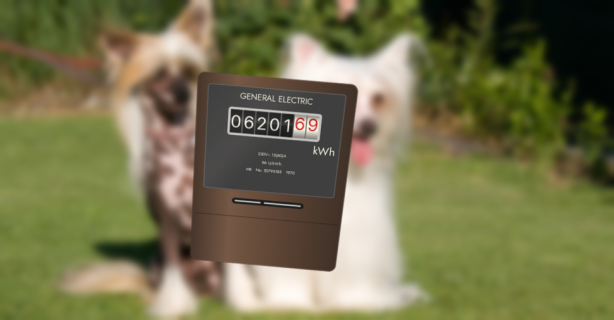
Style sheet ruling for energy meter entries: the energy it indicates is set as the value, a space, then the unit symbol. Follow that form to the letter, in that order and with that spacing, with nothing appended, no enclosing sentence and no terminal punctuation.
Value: 6201.69 kWh
